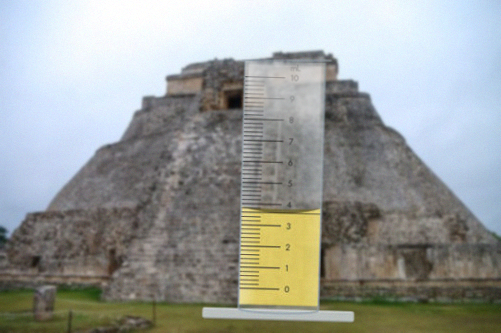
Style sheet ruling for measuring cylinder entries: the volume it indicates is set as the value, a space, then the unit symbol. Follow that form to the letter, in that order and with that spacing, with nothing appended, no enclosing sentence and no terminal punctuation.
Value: 3.6 mL
